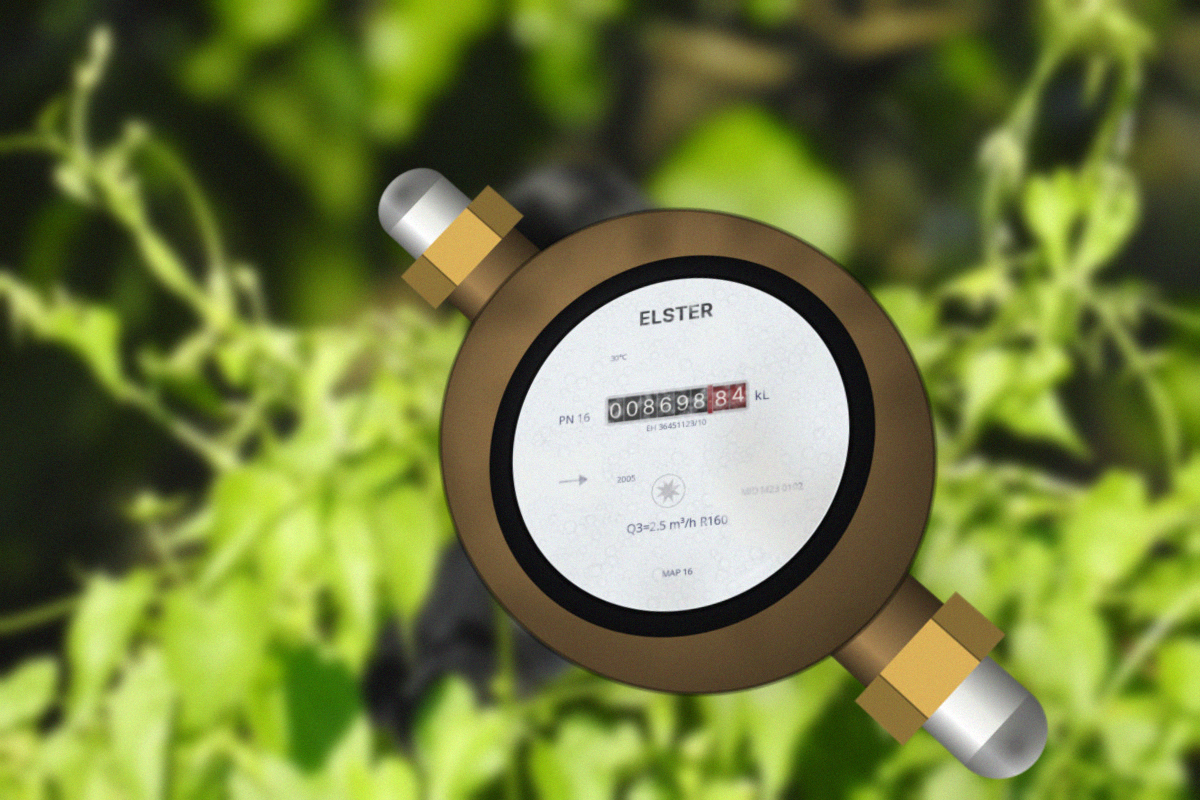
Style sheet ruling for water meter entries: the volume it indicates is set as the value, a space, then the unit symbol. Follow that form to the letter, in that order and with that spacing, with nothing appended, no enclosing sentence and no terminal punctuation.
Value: 8698.84 kL
